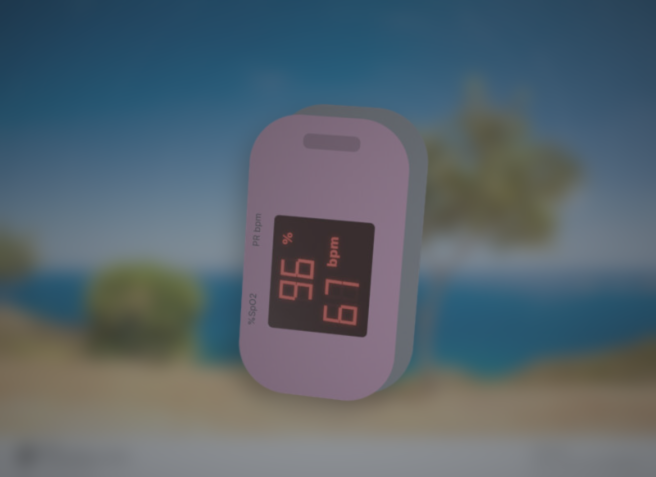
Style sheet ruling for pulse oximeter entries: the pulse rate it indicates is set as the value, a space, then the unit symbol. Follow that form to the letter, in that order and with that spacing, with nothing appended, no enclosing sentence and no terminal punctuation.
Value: 67 bpm
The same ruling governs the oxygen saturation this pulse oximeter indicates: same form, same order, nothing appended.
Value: 96 %
